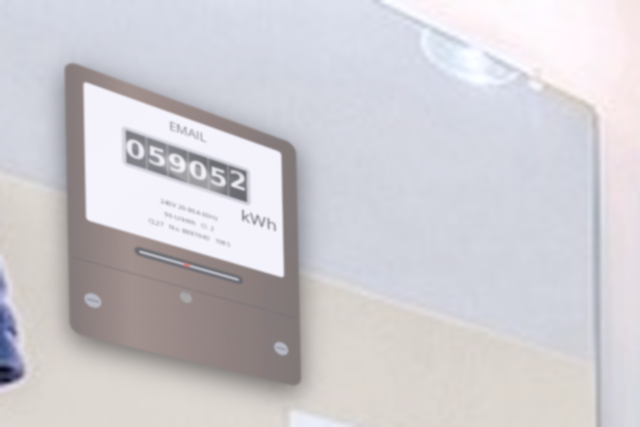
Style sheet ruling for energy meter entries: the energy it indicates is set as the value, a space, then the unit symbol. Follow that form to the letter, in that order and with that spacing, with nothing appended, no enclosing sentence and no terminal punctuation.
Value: 59052 kWh
